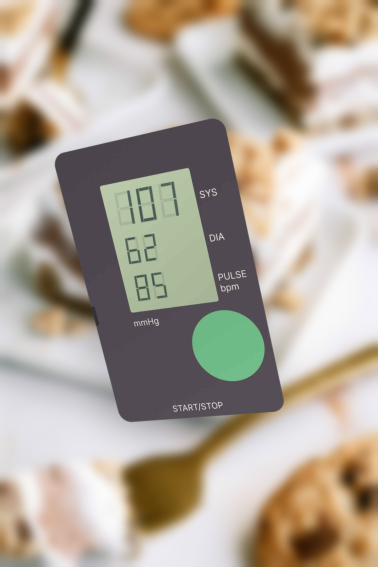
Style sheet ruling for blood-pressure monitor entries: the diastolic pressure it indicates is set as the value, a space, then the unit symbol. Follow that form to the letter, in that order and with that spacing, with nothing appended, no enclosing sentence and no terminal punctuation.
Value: 62 mmHg
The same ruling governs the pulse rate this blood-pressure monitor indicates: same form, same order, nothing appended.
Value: 85 bpm
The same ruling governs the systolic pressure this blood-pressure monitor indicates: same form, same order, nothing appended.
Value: 107 mmHg
